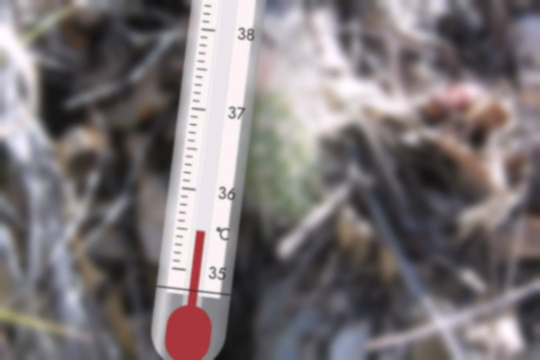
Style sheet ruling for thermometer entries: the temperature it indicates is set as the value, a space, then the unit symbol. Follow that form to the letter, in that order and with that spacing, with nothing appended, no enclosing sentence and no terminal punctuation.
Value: 35.5 °C
